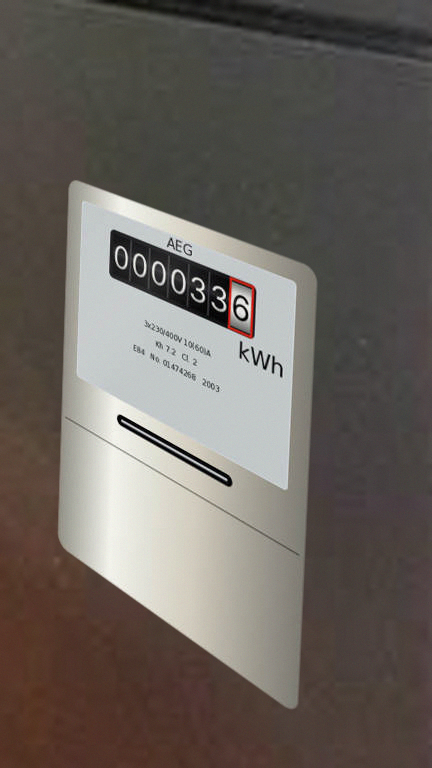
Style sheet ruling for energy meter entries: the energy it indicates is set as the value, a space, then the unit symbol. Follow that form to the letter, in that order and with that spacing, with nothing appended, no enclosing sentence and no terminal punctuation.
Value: 33.6 kWh
